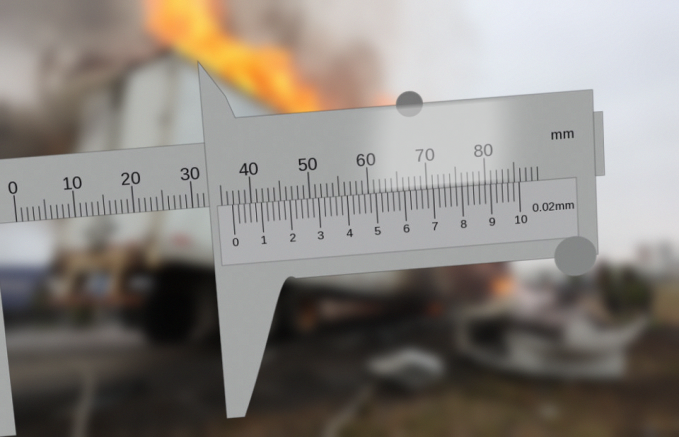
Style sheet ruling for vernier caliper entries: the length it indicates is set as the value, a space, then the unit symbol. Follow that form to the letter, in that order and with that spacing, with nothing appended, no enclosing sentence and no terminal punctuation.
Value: 36.8 mm
